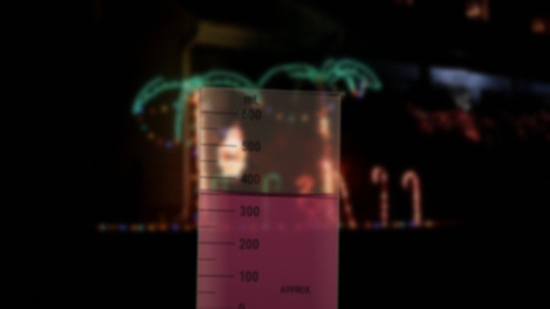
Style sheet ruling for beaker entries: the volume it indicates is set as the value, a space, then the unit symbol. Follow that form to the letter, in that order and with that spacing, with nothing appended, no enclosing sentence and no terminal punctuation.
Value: 350 mL
